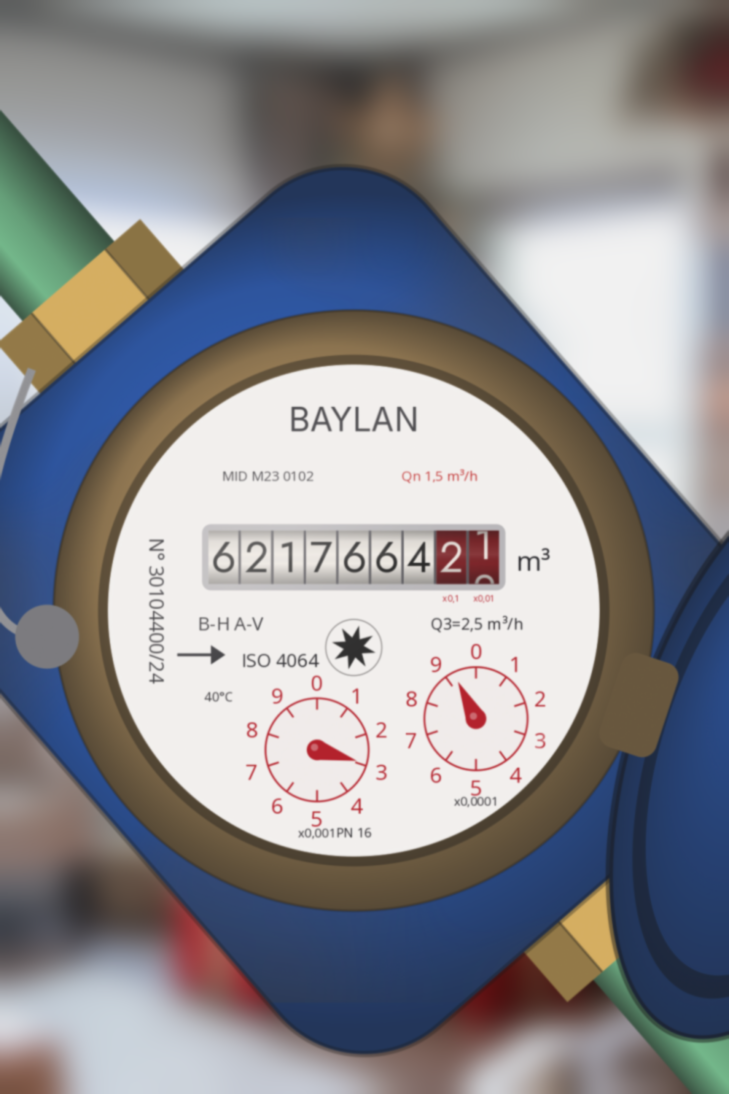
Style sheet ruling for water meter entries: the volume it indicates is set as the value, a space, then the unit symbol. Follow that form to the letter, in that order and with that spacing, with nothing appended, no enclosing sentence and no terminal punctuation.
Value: 6217664.2129 m³
